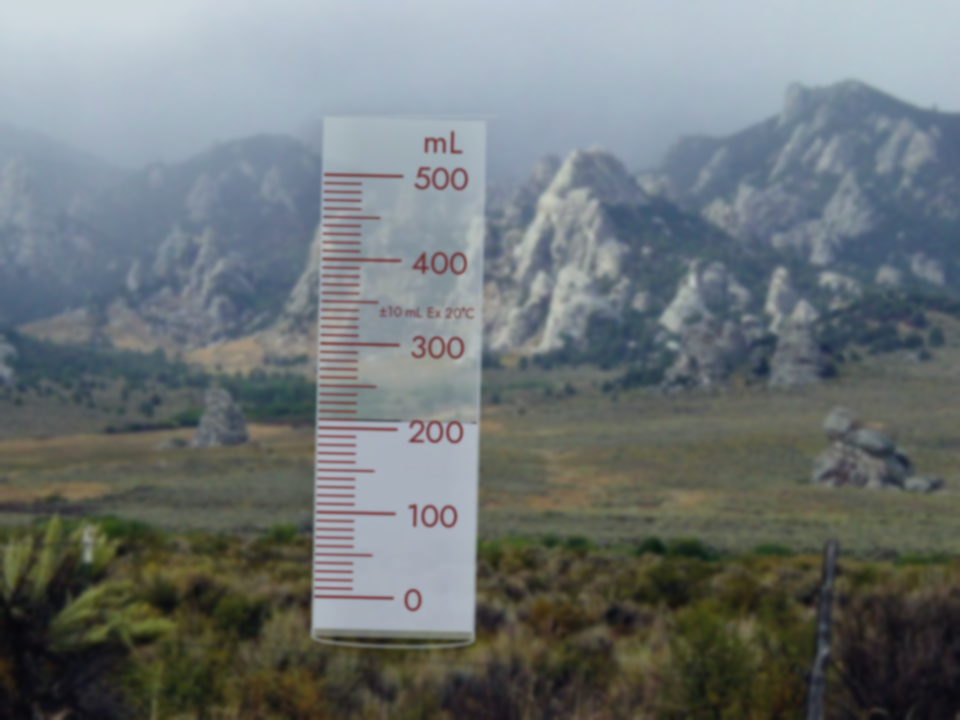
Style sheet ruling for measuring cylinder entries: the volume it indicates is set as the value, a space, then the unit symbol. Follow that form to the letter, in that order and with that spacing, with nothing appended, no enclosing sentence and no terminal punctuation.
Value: 210 mL
